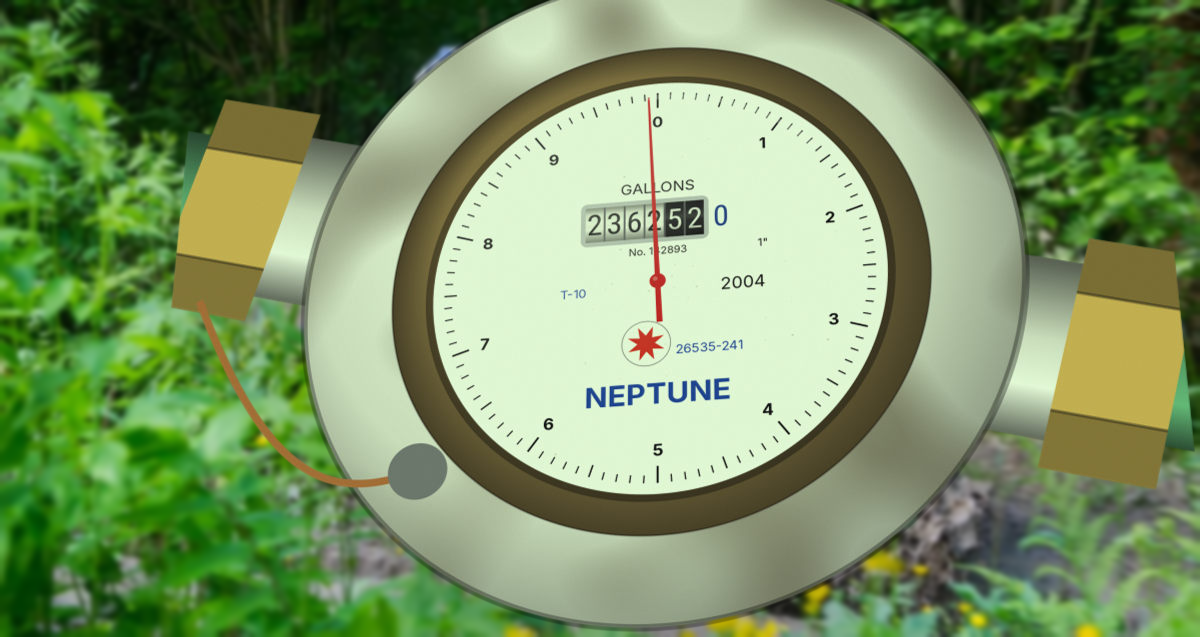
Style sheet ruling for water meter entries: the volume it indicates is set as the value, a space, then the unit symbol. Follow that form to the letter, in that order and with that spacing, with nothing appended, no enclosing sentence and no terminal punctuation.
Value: 2362519.9 gal
